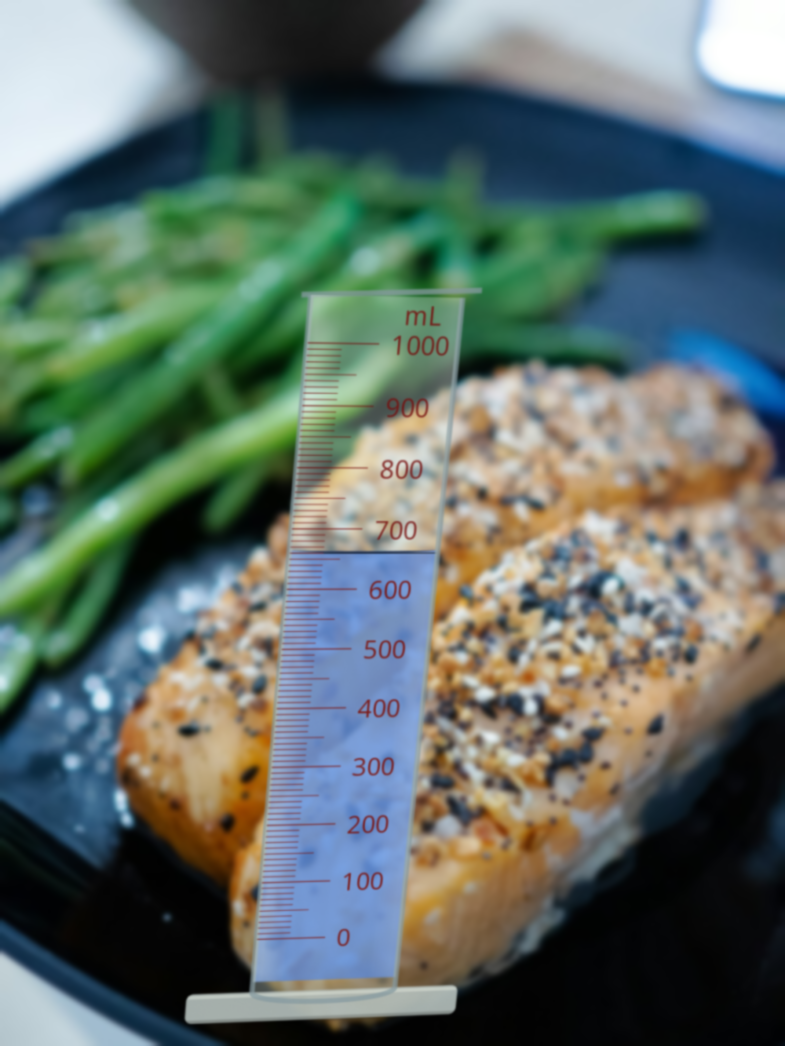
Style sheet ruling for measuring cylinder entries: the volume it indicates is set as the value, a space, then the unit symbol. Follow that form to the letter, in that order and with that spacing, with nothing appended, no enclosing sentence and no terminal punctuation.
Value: 660 mL
